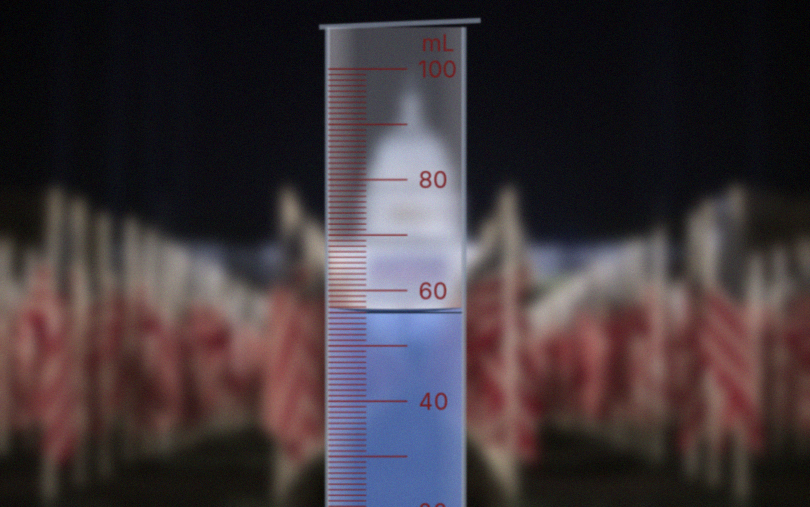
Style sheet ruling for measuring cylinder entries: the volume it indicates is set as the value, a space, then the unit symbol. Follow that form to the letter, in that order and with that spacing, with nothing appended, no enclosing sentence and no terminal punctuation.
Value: 56 mL
